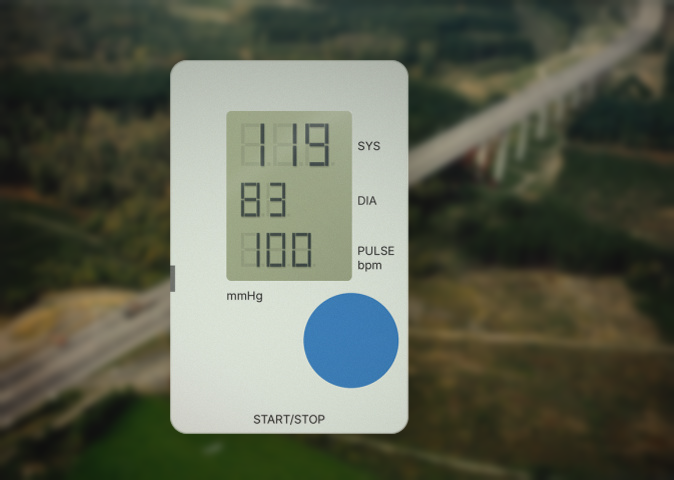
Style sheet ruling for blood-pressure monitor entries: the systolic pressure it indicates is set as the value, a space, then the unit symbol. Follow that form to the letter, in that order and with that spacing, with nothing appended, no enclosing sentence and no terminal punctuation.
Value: 119 mmHg
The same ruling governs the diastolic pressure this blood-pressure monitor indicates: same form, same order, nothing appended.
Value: 83 mmHg
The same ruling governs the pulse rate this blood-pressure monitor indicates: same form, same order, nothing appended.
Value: 100 bpm
